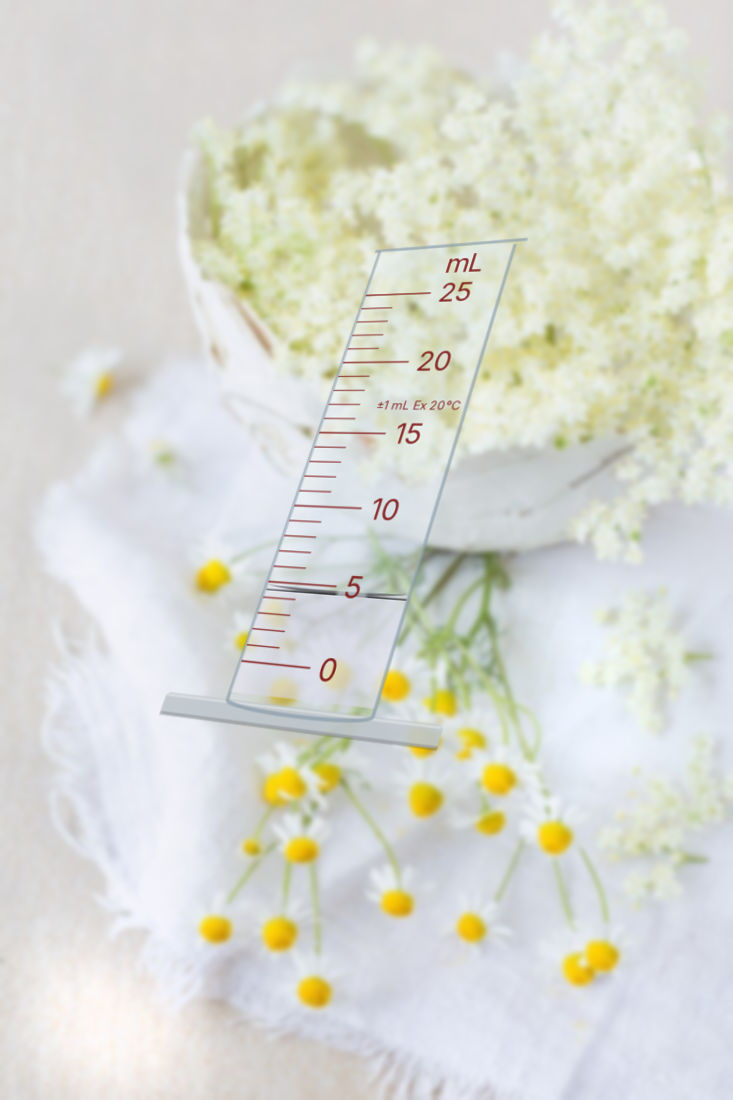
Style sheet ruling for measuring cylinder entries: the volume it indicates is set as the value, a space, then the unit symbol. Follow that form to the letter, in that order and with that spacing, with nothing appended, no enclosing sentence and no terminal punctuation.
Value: 4.5 mL
